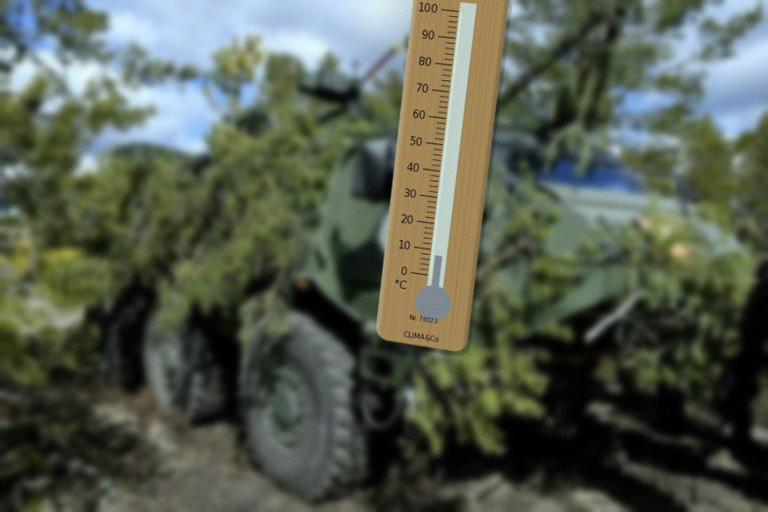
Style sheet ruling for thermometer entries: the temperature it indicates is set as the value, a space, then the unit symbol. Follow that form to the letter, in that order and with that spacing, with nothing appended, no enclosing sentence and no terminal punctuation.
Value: 8 °C
